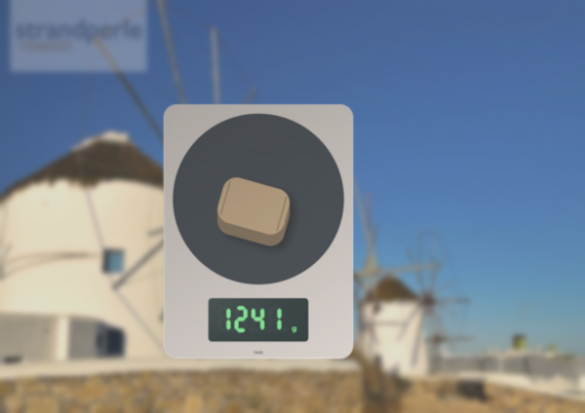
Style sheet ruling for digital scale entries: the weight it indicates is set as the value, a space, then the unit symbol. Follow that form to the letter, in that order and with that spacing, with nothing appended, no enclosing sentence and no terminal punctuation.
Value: 1241 g
